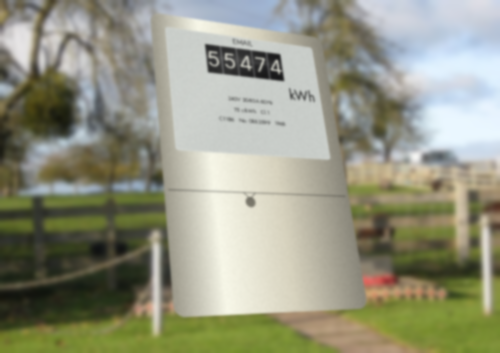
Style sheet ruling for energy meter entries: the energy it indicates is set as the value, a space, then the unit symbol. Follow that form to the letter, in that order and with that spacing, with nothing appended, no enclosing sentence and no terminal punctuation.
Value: 55474 kWh
